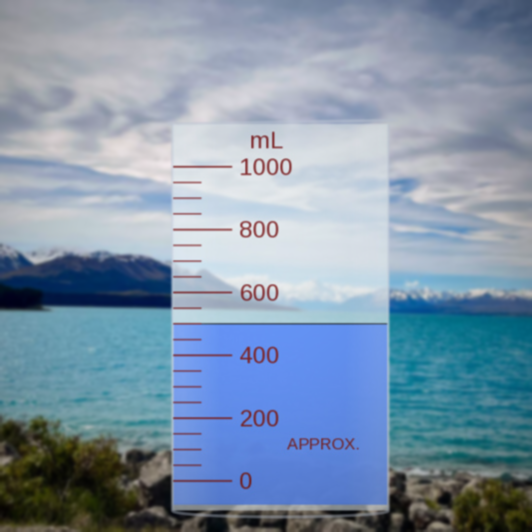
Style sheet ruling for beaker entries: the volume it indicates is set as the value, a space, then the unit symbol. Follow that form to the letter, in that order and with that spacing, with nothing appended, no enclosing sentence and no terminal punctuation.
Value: 500 mL
